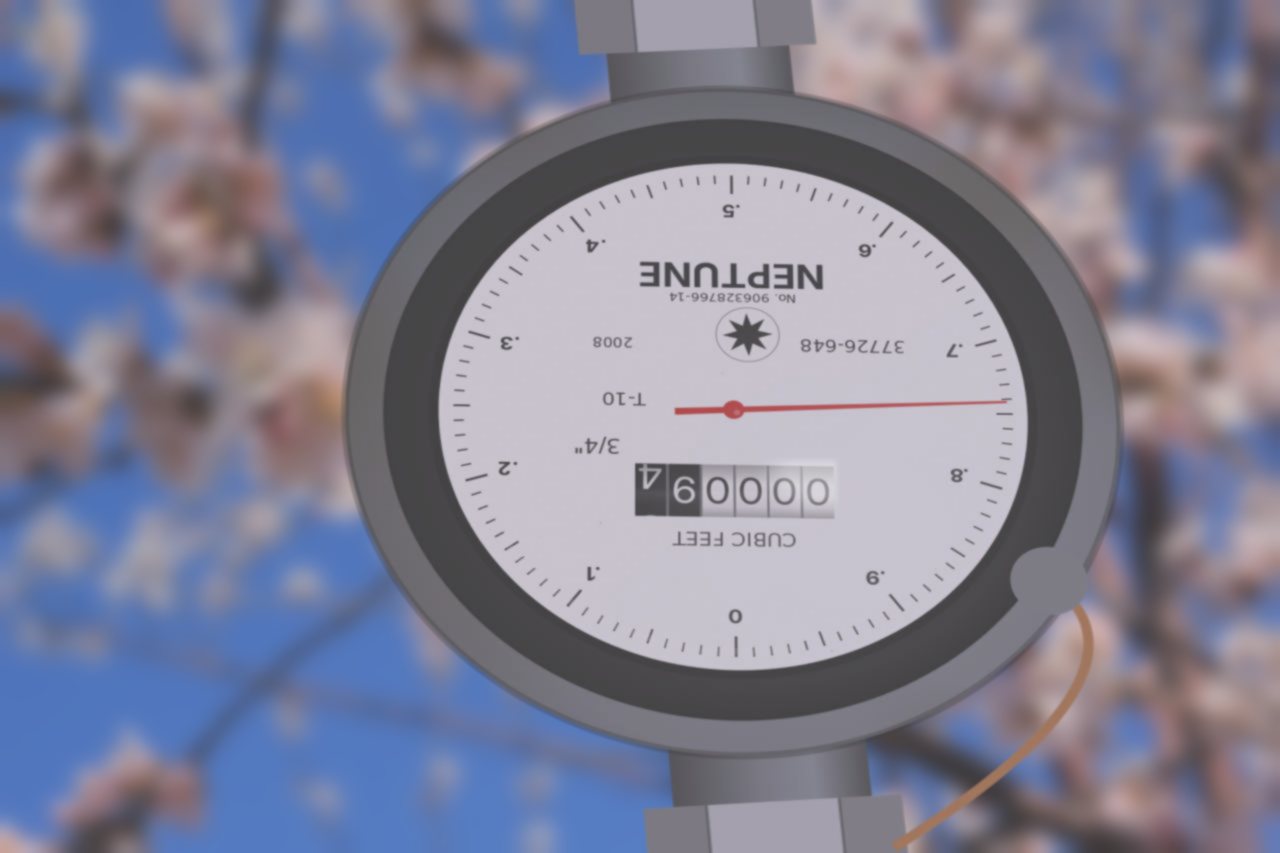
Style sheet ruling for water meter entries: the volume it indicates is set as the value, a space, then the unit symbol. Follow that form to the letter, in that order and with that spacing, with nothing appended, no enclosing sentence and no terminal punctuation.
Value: 93.74 ft³
